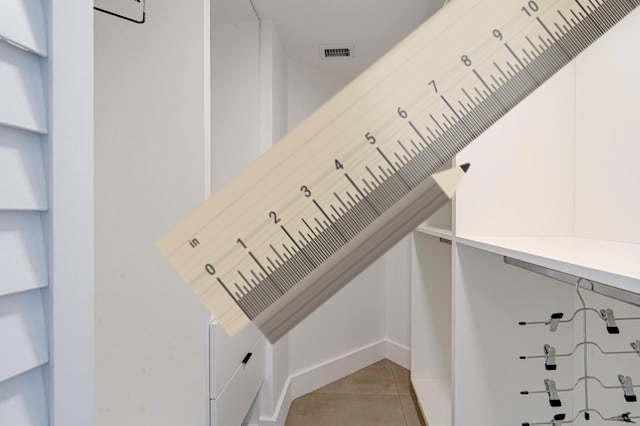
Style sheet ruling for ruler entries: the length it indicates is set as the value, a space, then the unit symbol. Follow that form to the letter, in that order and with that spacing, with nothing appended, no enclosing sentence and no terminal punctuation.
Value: 6.5 in
